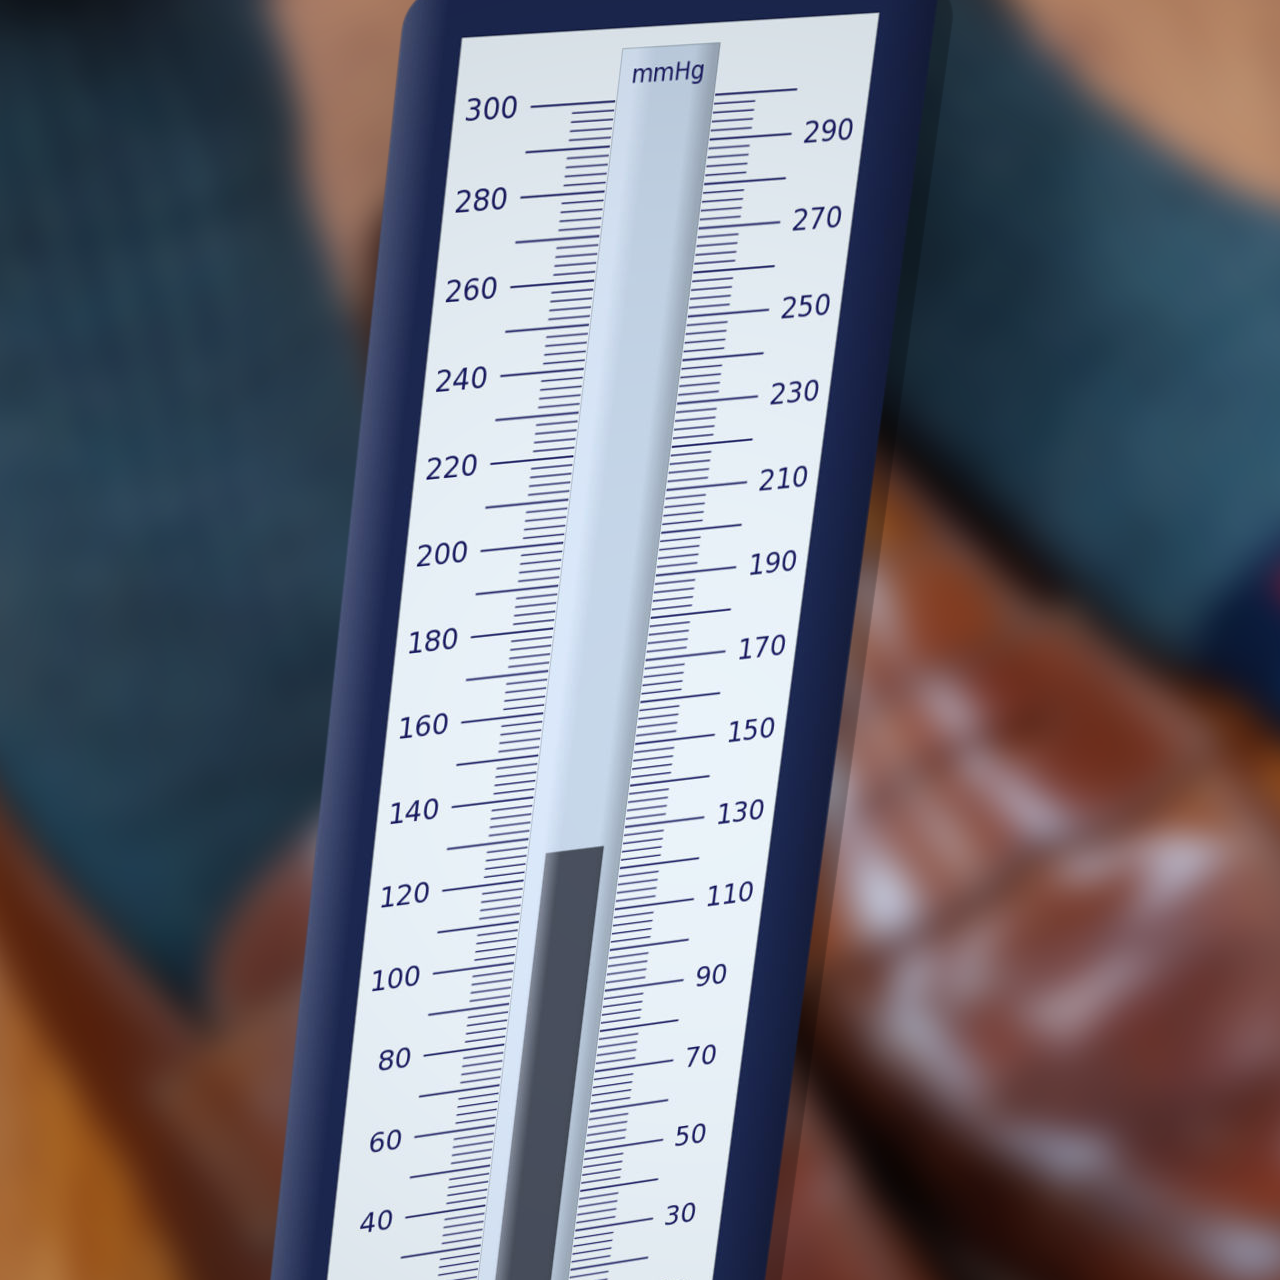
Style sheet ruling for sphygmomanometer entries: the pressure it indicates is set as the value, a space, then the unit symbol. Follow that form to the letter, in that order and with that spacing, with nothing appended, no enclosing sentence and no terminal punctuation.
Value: 126 mmHg
